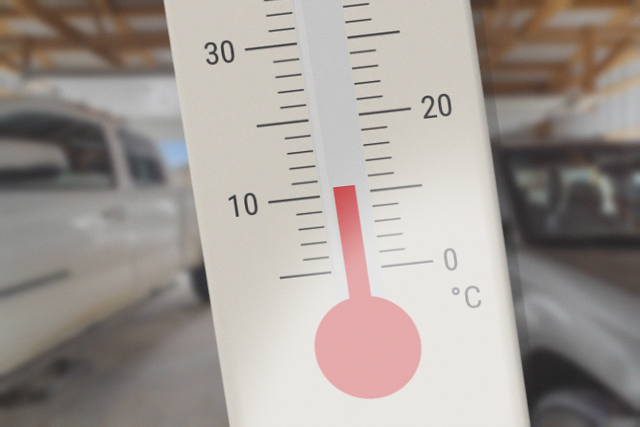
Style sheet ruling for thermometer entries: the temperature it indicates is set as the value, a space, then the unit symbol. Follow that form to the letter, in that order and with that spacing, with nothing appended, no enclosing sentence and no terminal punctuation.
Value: 11 °C
